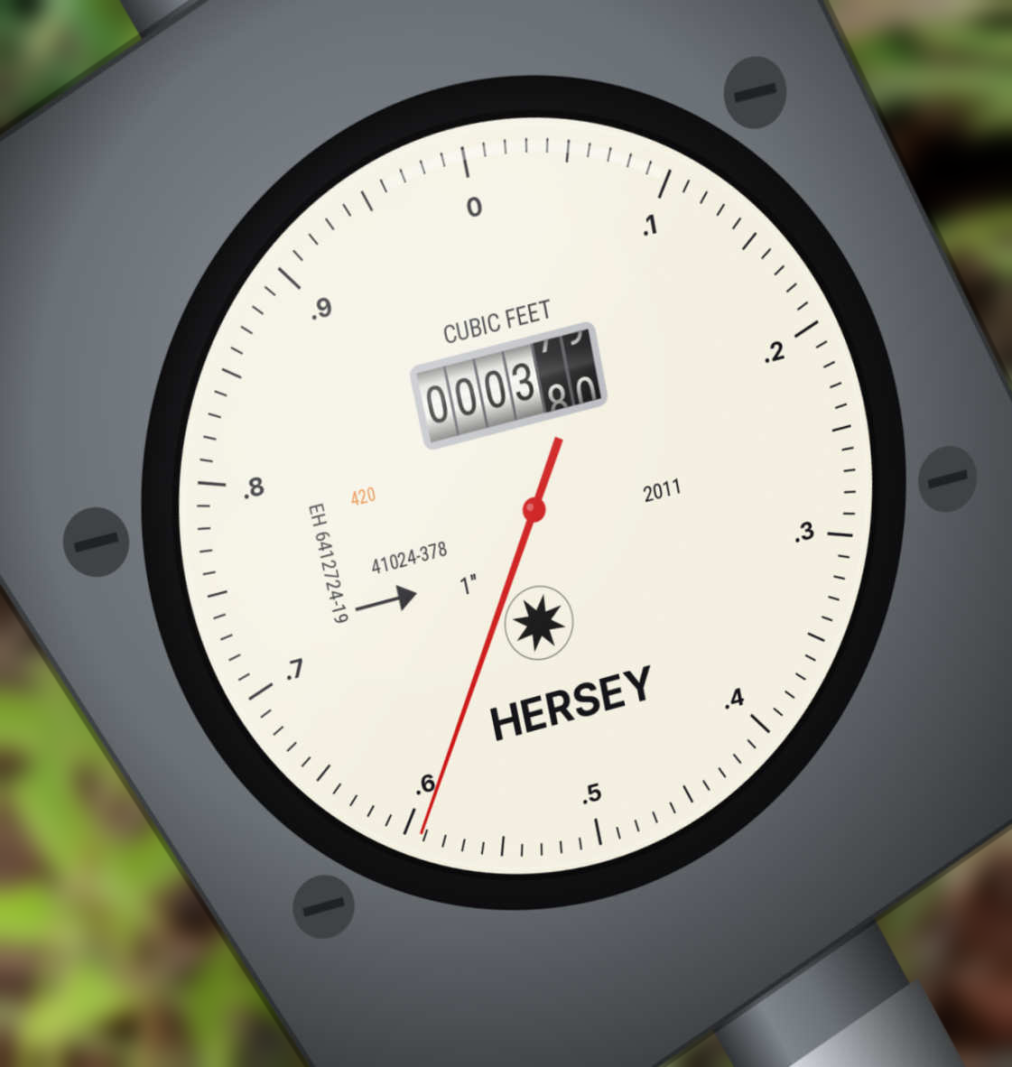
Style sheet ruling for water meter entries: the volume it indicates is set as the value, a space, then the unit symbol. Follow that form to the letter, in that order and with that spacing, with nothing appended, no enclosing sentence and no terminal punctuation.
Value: 379.59 ft³
